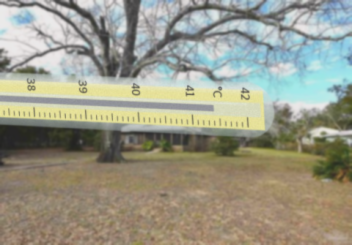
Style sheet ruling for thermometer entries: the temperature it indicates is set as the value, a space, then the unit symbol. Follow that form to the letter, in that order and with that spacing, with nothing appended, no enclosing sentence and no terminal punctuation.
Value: 41.4 °C
